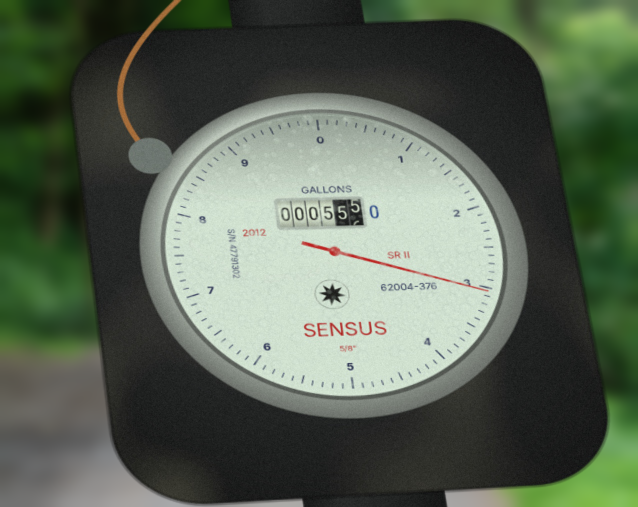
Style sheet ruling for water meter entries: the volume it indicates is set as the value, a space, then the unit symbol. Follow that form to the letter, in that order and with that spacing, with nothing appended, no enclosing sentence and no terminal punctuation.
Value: 5553.0 gal
